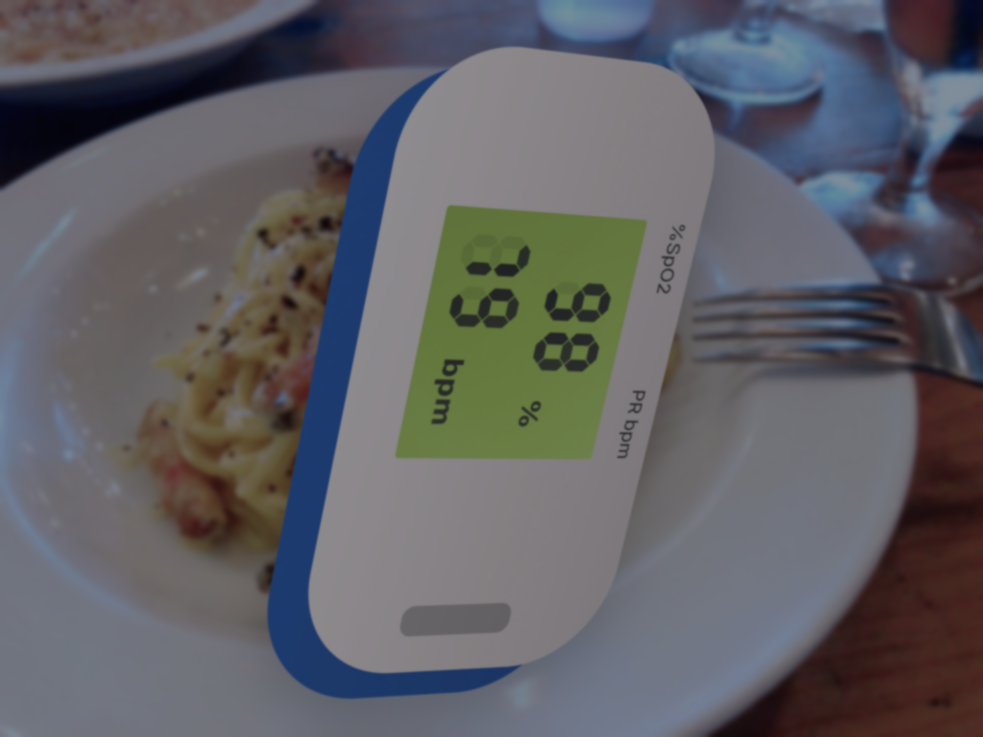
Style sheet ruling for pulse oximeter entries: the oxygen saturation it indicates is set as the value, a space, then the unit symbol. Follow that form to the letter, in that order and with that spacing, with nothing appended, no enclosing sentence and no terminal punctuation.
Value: 98 %
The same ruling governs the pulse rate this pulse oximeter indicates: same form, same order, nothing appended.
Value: 79 bpm
